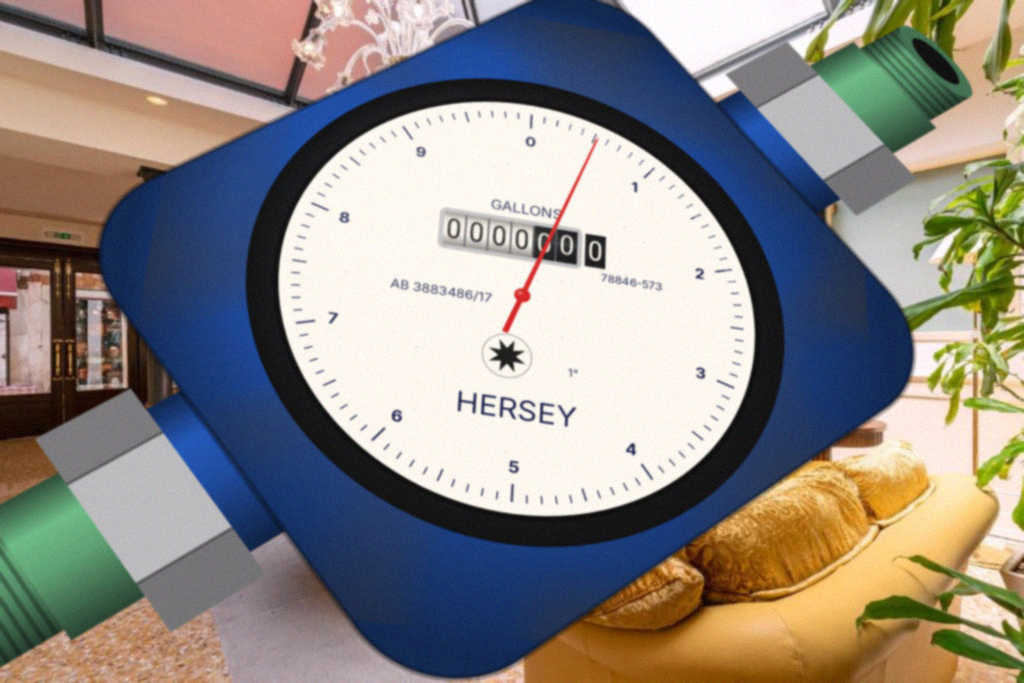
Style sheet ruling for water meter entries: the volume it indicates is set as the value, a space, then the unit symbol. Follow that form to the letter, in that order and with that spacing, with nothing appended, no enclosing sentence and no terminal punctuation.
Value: 0.5 gal
